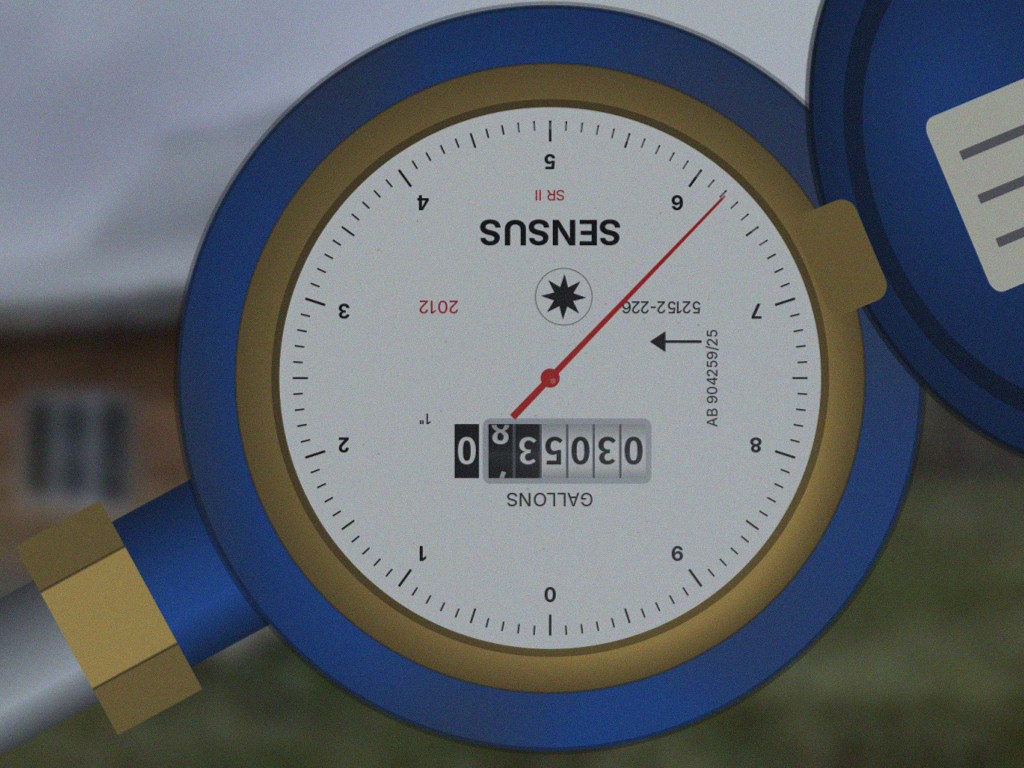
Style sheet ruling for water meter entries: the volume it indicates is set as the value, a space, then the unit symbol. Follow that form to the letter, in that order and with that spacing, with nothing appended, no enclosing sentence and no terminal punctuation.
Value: 305376.2 gal
